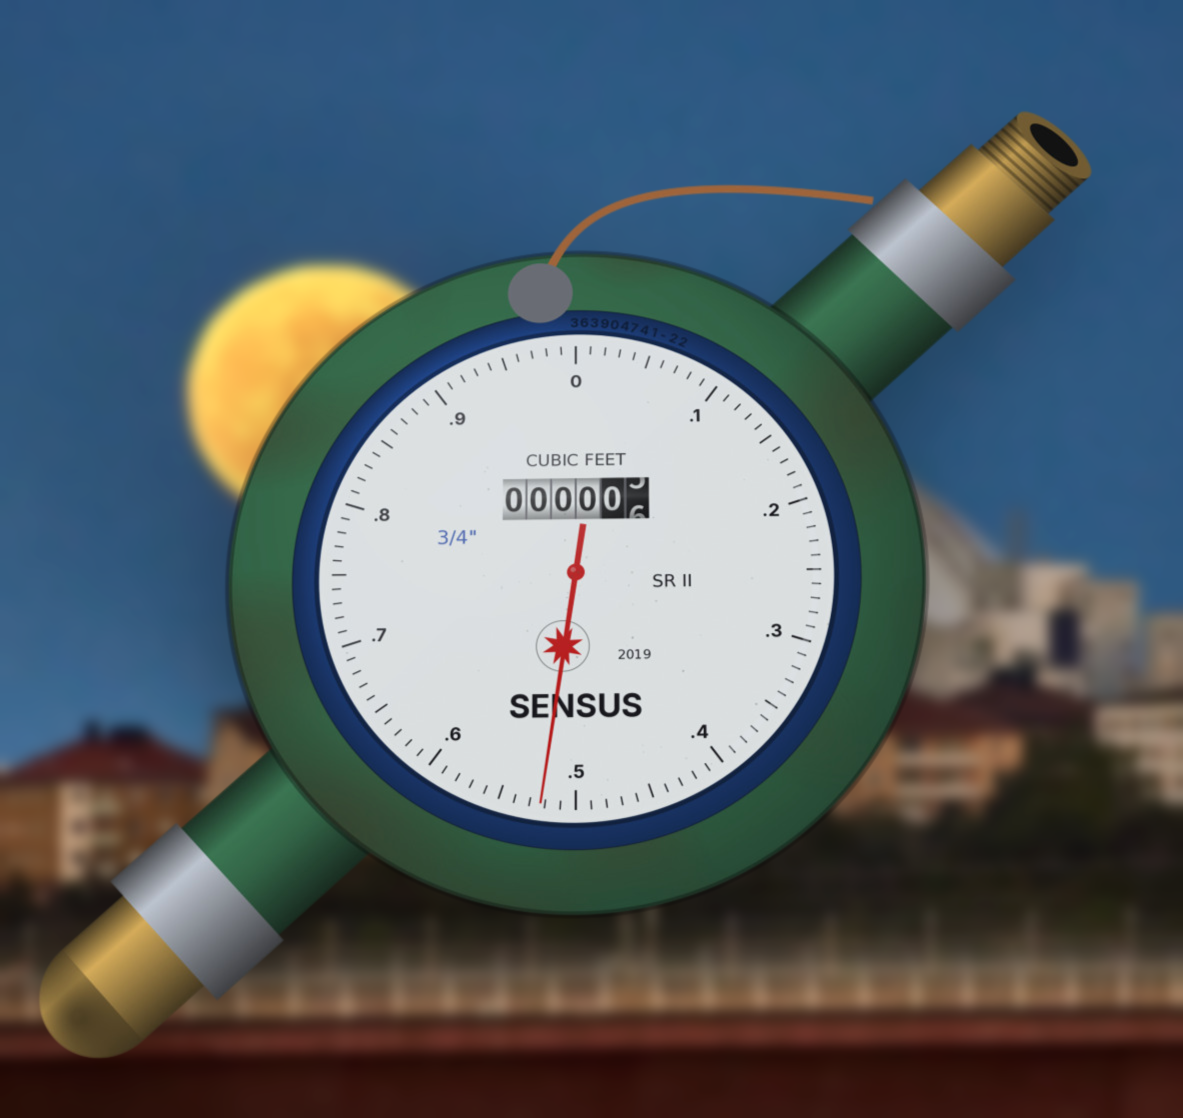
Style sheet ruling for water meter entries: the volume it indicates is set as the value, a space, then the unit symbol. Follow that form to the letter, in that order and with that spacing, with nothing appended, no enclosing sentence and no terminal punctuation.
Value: 5.52 ft³
